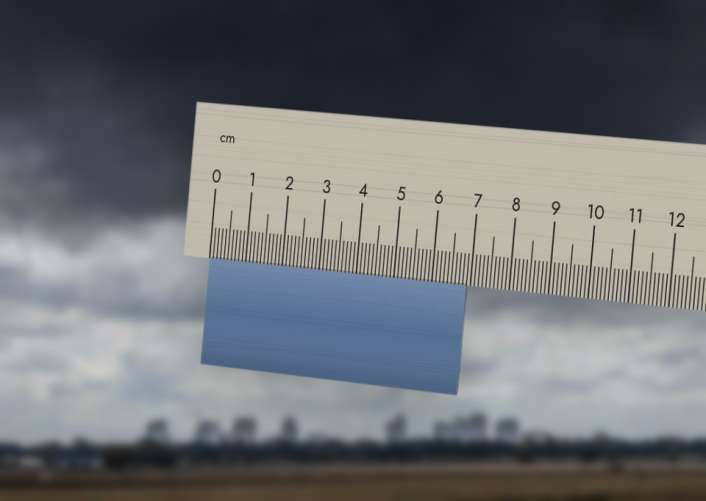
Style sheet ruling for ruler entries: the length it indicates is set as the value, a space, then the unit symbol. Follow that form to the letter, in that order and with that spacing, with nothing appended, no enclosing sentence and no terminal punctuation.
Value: 6.9 cm
